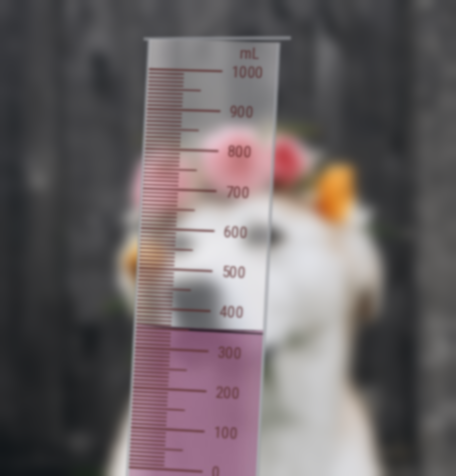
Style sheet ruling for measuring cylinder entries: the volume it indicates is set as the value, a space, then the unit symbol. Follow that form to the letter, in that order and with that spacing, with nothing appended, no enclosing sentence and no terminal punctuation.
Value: 350 mL
